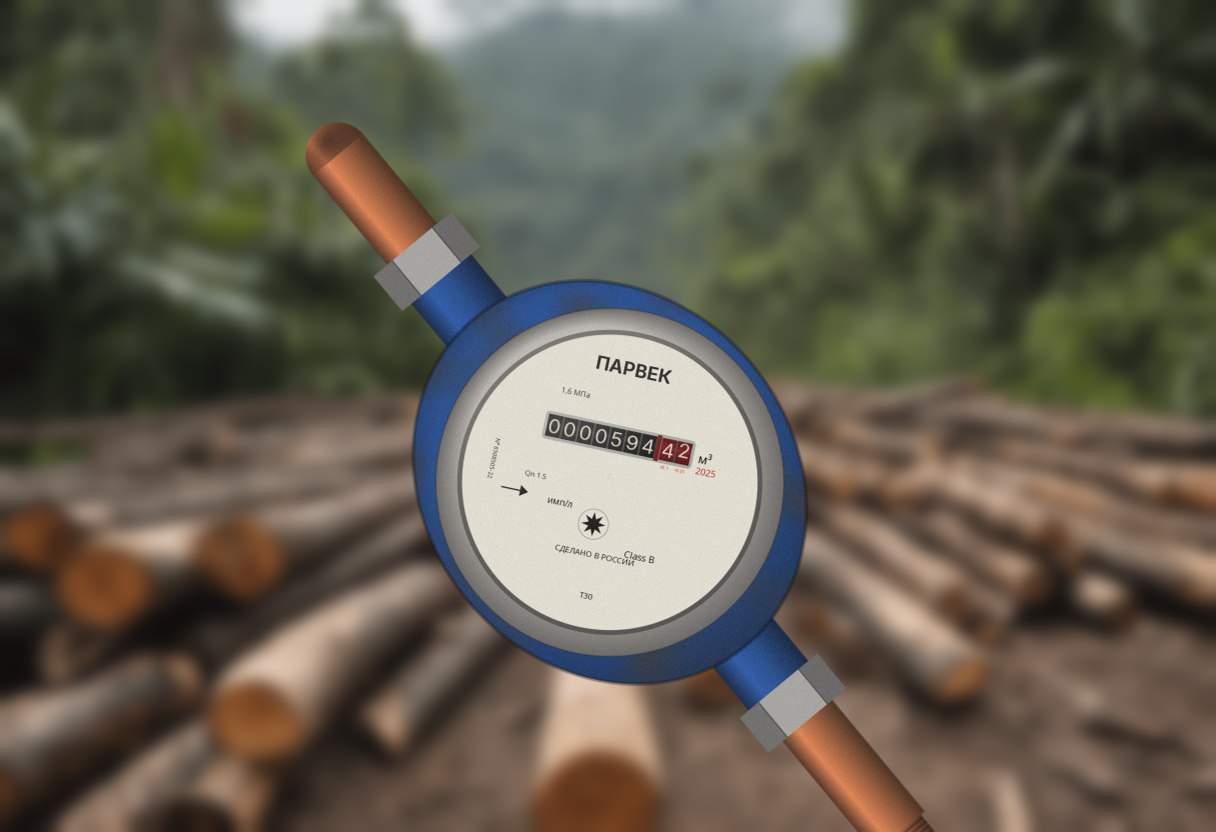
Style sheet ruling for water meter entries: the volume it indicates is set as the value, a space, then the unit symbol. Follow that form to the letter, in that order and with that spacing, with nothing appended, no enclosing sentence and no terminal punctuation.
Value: 594.42 m³
